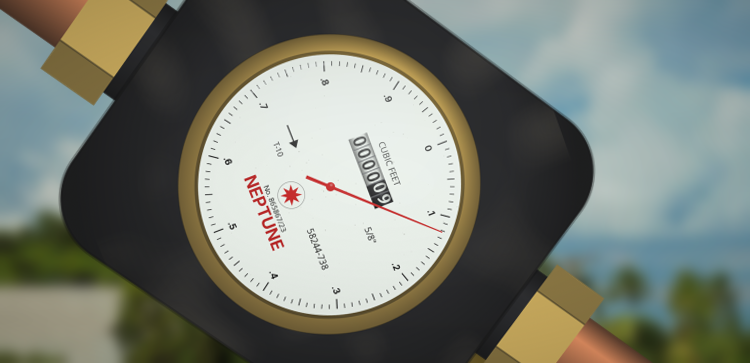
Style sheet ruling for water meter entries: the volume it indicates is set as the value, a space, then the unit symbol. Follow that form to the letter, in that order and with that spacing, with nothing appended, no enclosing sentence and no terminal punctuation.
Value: 9.12 ft³
